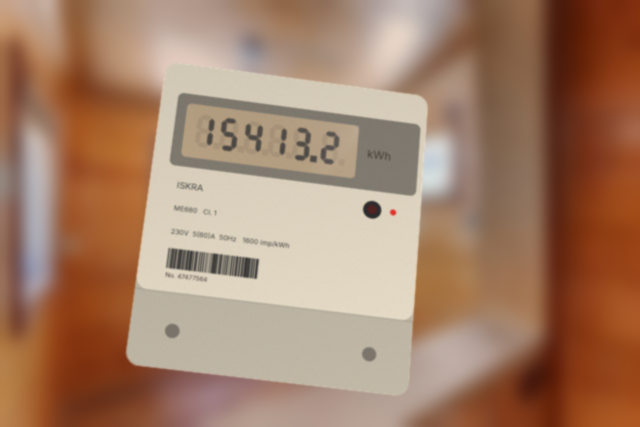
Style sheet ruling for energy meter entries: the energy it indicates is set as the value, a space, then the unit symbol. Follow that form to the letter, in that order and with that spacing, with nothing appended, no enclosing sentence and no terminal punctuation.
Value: 15413.2 kWh
